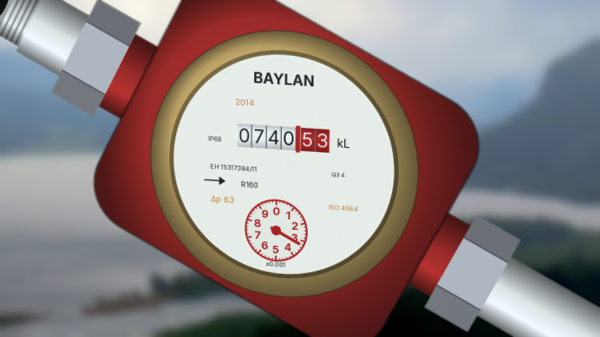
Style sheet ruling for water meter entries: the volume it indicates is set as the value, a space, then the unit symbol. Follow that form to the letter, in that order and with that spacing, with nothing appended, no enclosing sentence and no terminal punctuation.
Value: 740.533 kL
